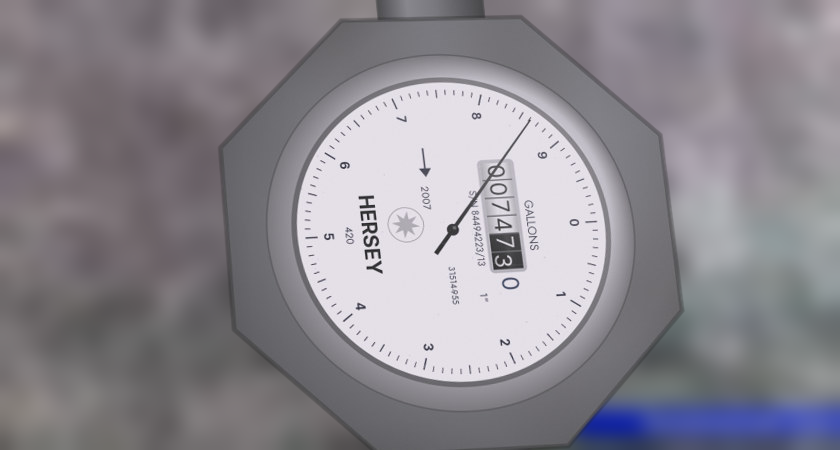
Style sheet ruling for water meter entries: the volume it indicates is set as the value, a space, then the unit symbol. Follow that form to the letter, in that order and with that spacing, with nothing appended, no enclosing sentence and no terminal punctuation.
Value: 74728.6 gal
